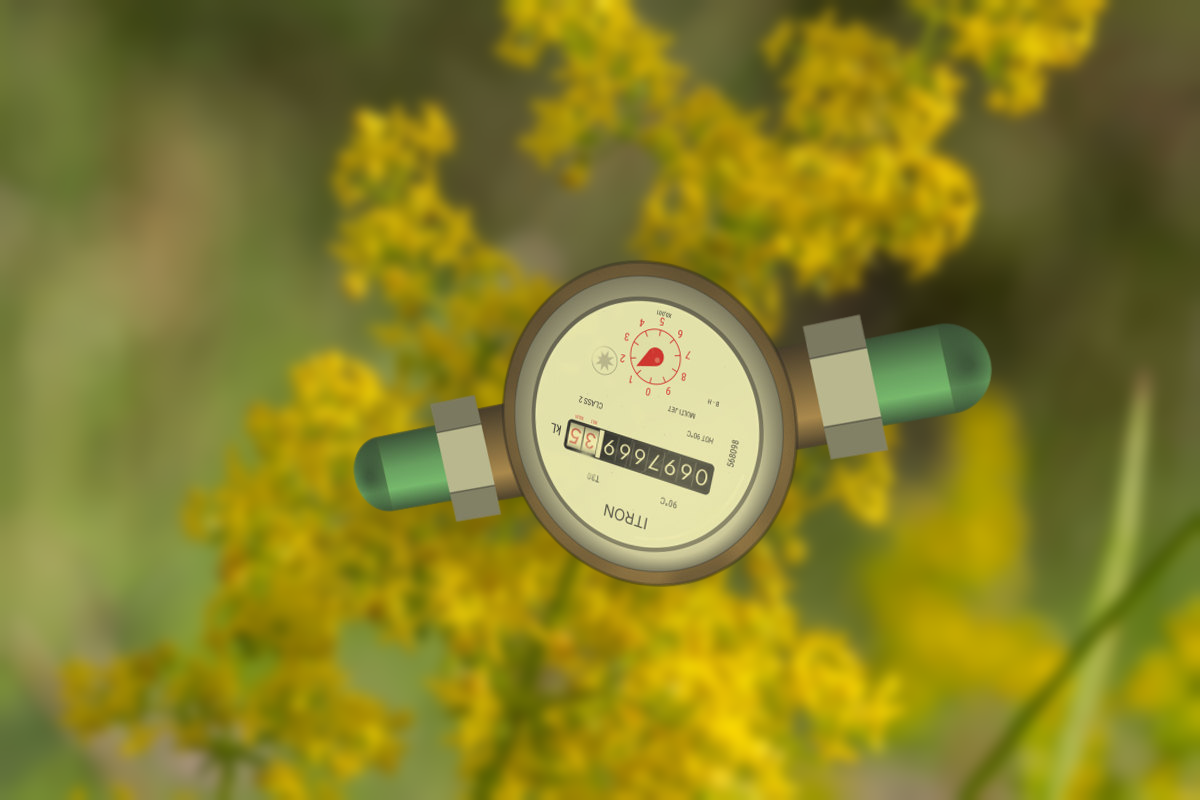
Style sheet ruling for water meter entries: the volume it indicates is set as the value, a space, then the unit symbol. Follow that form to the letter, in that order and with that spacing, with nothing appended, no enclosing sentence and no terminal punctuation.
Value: 697669.351 kL
